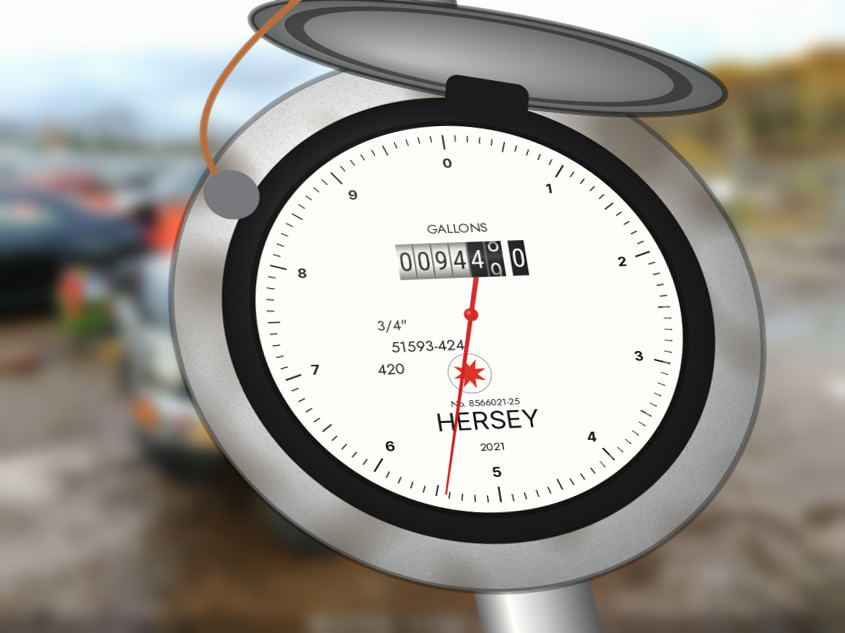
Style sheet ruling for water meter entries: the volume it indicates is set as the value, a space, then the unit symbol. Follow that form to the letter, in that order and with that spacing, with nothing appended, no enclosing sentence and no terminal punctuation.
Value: 94485.4 gal
